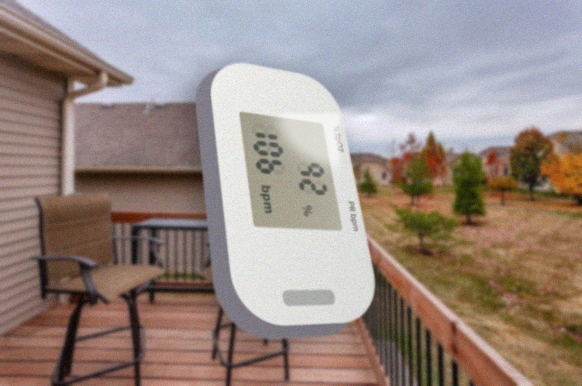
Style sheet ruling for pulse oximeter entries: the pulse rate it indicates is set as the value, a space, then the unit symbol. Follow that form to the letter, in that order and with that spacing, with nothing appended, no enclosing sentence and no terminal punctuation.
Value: 106 bpm
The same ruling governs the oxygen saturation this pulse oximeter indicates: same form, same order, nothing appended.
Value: 92 %
